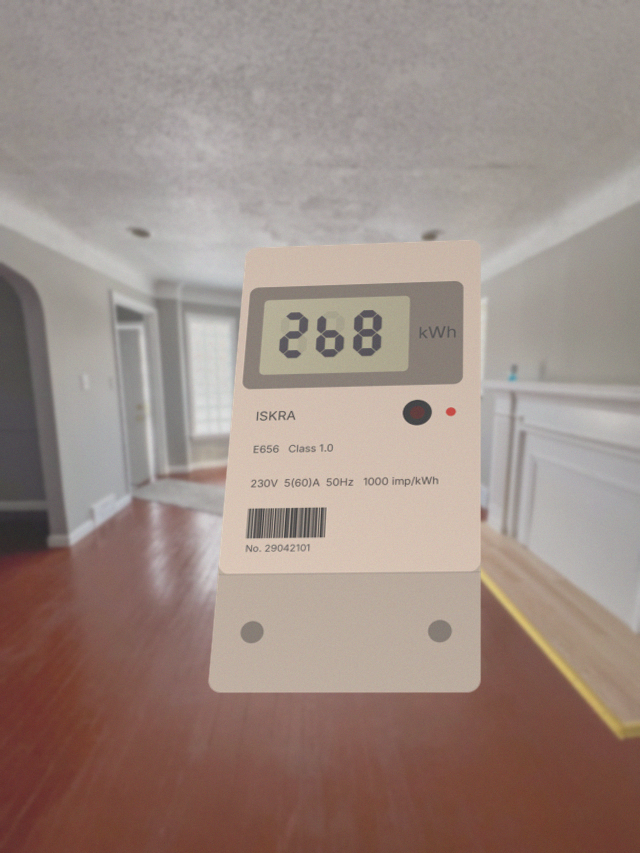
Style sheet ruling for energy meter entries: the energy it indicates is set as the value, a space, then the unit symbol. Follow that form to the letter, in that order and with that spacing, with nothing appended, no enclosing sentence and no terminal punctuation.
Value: 268 kWh
